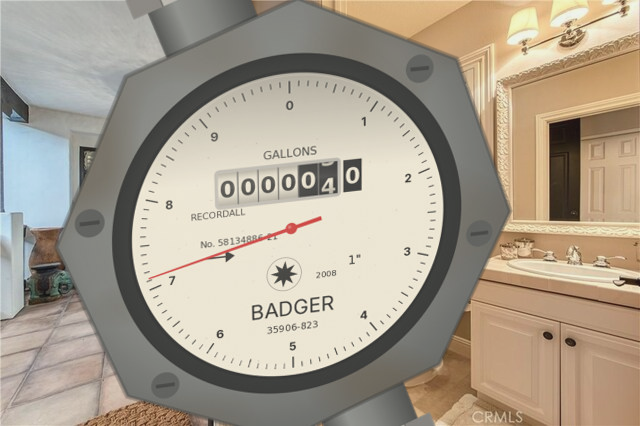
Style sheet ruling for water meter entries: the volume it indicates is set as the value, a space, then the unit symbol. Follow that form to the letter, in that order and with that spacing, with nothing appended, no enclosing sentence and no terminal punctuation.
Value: 37.1 gal
